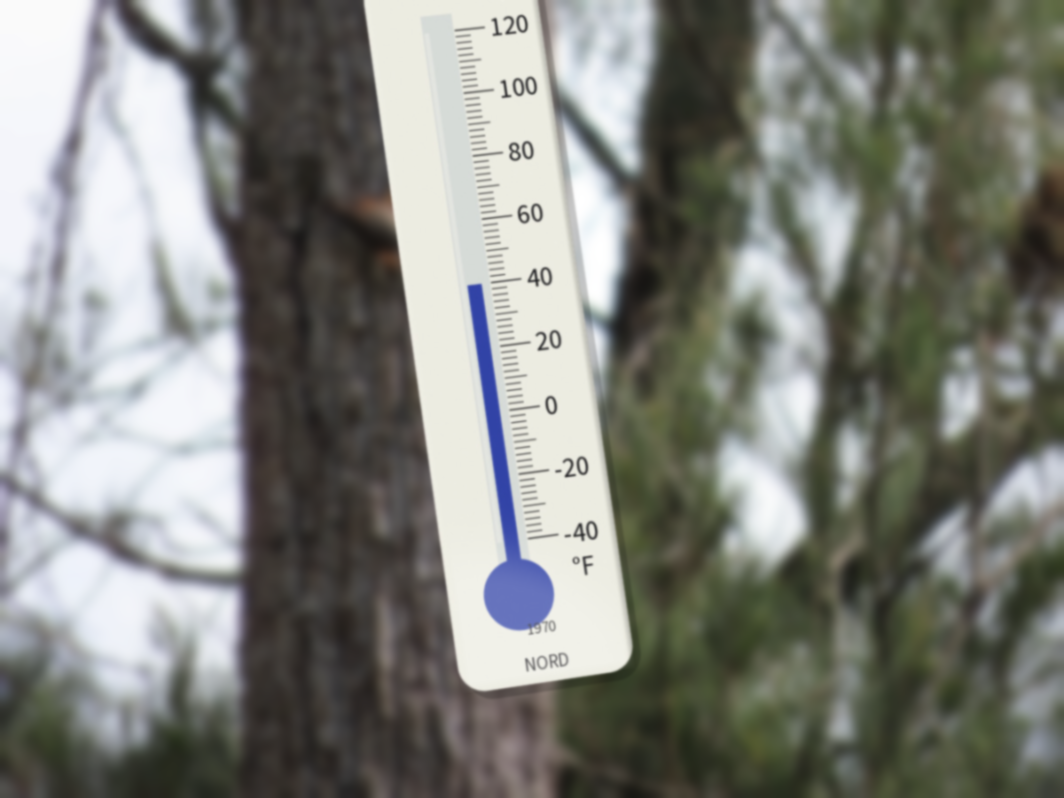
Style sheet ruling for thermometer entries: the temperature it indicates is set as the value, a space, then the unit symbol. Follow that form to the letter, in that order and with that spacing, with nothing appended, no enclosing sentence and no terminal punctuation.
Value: 40 °F
